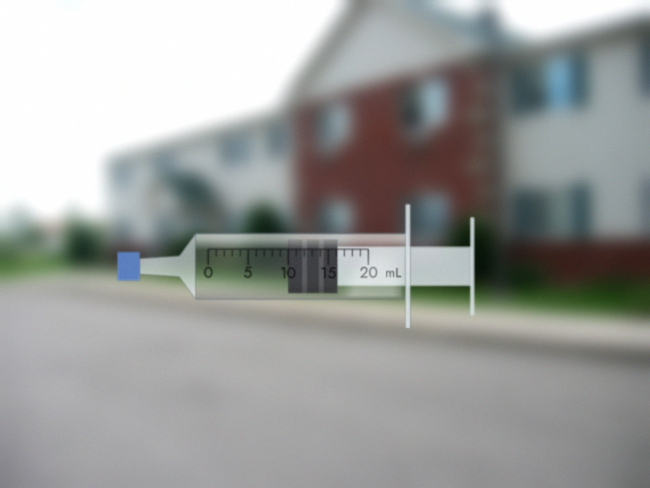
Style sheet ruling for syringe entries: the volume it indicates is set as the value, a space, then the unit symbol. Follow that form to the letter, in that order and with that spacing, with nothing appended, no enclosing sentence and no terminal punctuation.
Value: 10 mL
